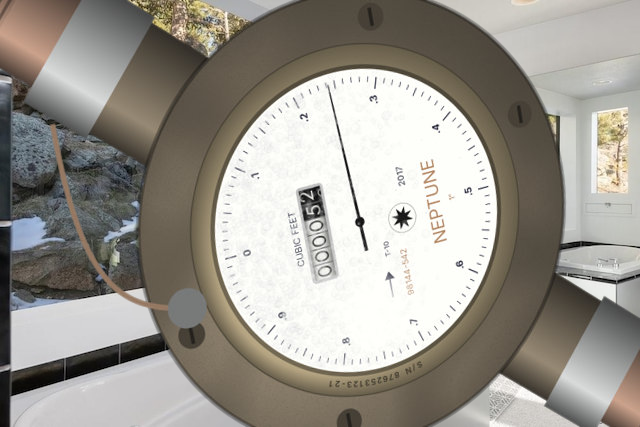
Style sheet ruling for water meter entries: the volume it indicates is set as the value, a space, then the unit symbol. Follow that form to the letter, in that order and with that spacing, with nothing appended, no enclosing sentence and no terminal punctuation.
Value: 52.24 ft³
